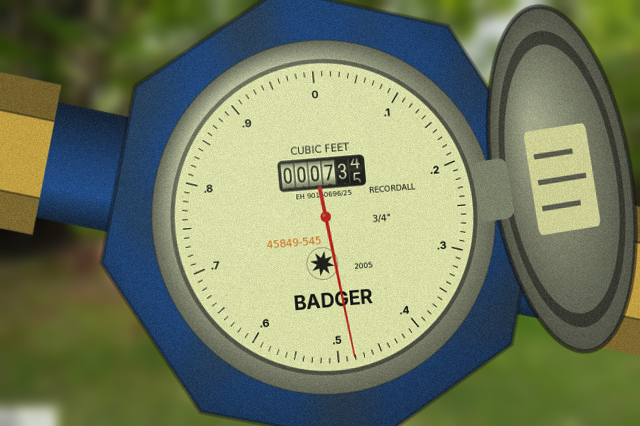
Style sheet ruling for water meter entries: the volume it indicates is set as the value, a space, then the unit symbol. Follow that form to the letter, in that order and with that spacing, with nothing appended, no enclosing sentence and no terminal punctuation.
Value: 734.48 ft³
